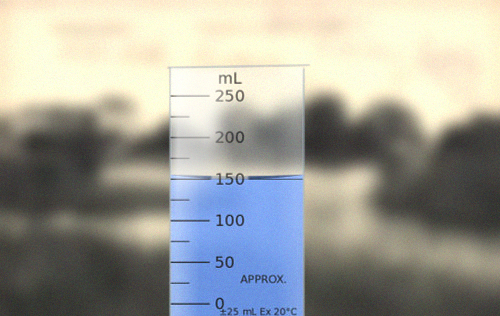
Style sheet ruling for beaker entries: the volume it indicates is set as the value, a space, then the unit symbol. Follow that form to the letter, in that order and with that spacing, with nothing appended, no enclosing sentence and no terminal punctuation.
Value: 150 mL
